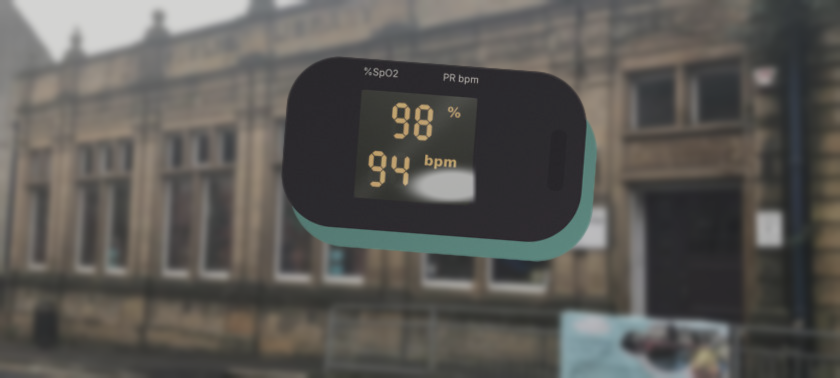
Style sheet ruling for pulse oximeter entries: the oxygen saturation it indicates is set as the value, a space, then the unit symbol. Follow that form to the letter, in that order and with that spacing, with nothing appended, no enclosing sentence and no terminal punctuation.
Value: 98 %
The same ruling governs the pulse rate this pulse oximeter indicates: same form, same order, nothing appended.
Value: 94 bpm
